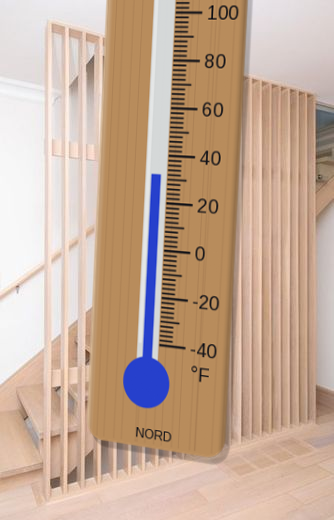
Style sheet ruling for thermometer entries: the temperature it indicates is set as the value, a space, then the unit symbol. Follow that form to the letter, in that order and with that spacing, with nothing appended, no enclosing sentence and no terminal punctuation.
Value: 32 °F
